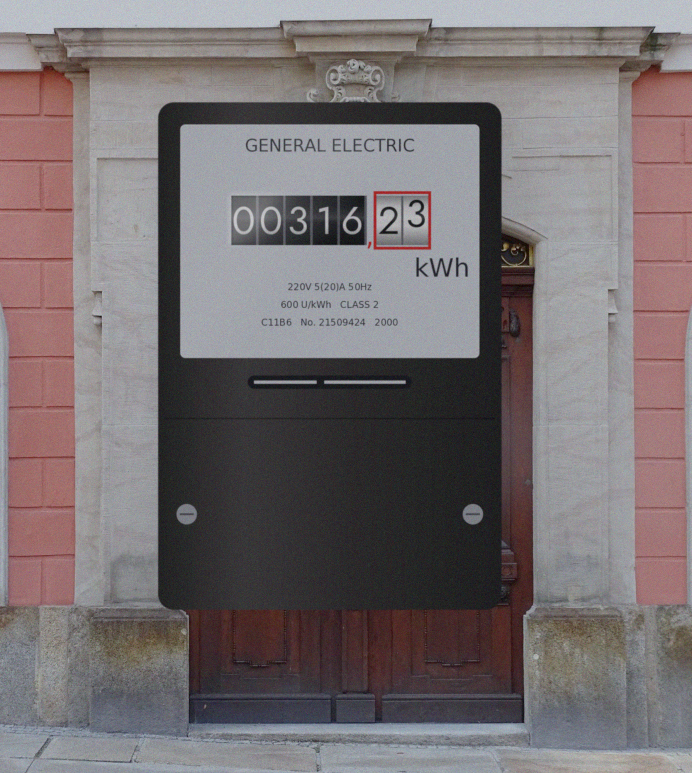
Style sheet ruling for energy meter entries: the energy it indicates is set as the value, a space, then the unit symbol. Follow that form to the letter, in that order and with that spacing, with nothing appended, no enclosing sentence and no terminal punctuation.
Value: 316.23 kWh
